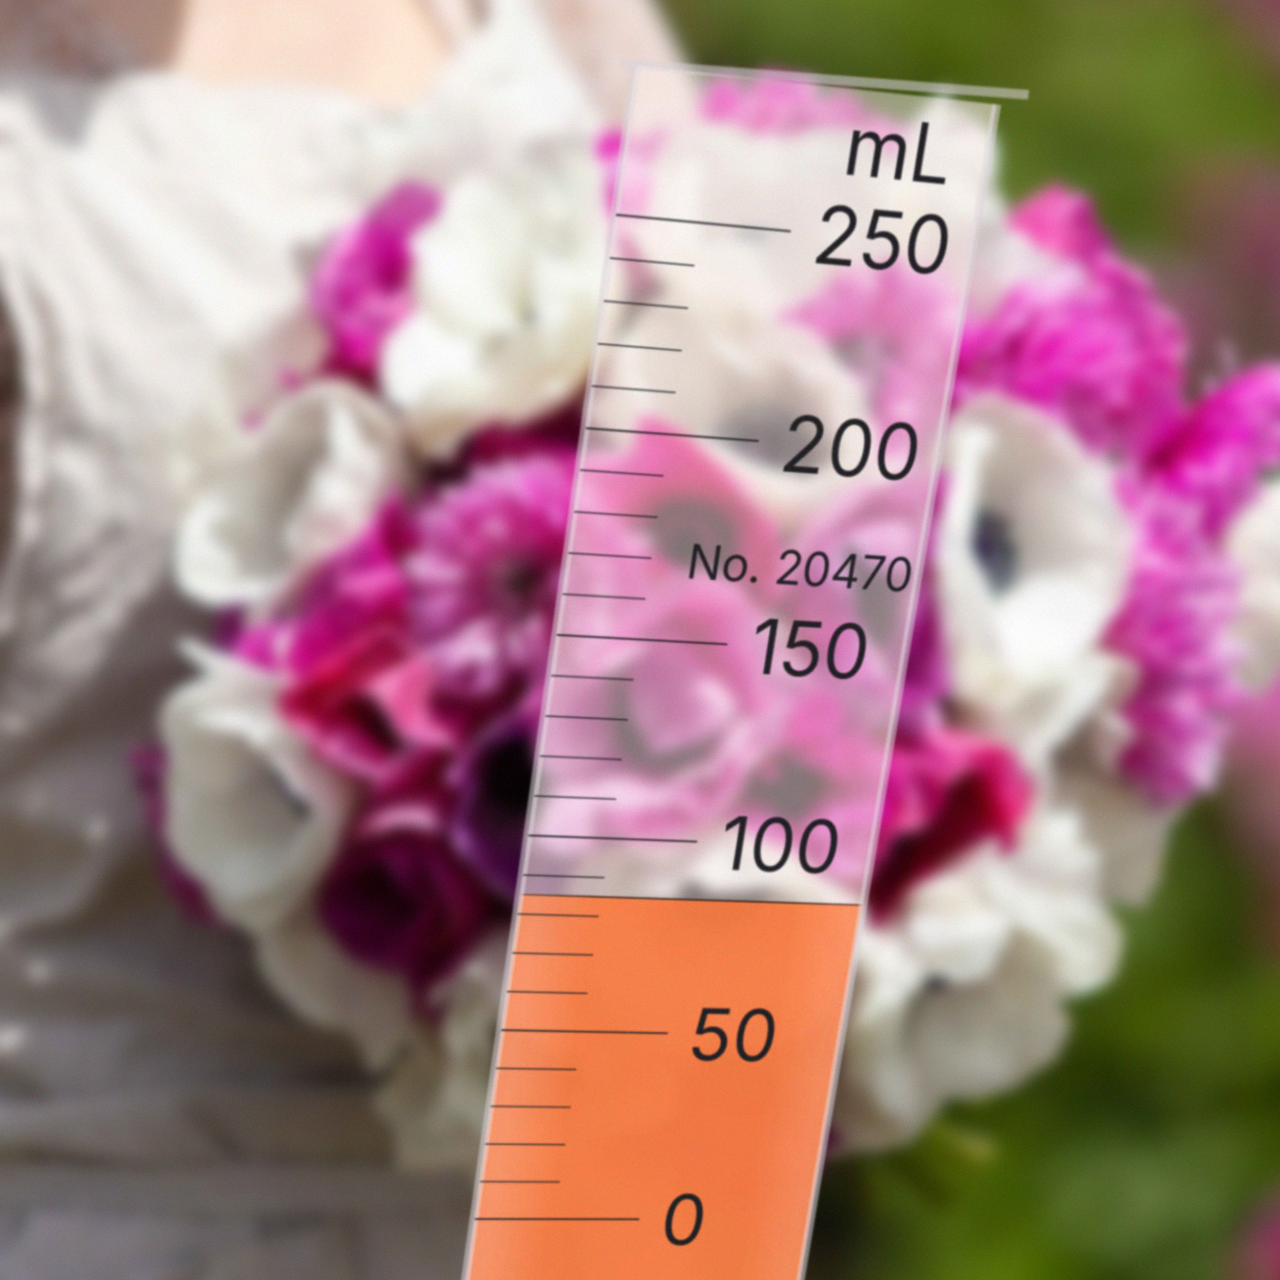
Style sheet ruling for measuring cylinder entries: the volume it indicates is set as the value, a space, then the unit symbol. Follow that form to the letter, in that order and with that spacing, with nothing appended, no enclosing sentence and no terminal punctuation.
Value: 85 mL
